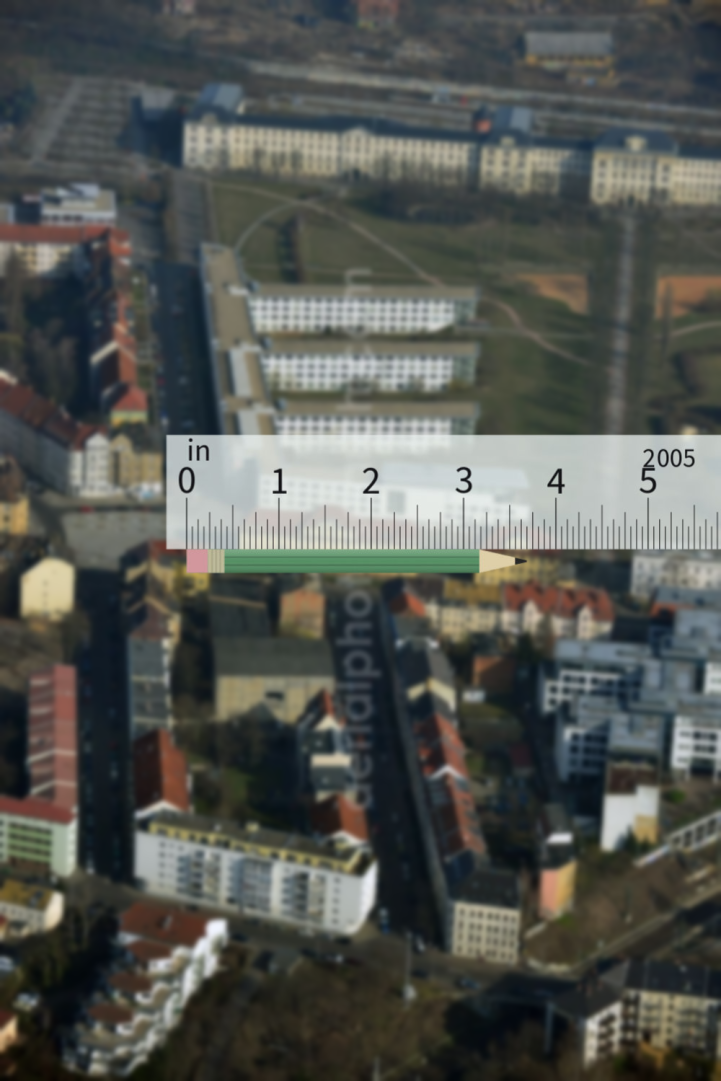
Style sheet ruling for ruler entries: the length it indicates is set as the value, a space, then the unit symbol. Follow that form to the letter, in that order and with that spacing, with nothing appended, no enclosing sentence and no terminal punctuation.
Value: 3.6875 in
